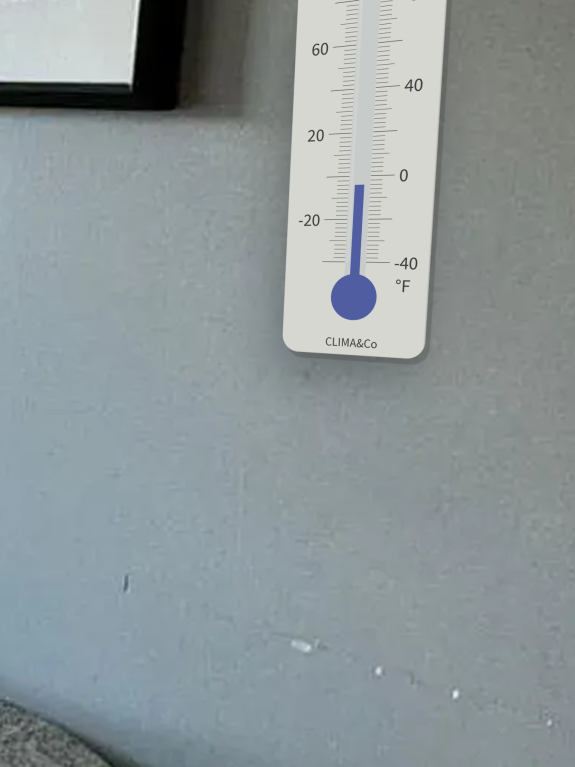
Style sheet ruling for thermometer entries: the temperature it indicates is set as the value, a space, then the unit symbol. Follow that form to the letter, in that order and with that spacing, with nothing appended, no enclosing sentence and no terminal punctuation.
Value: -4 °F
